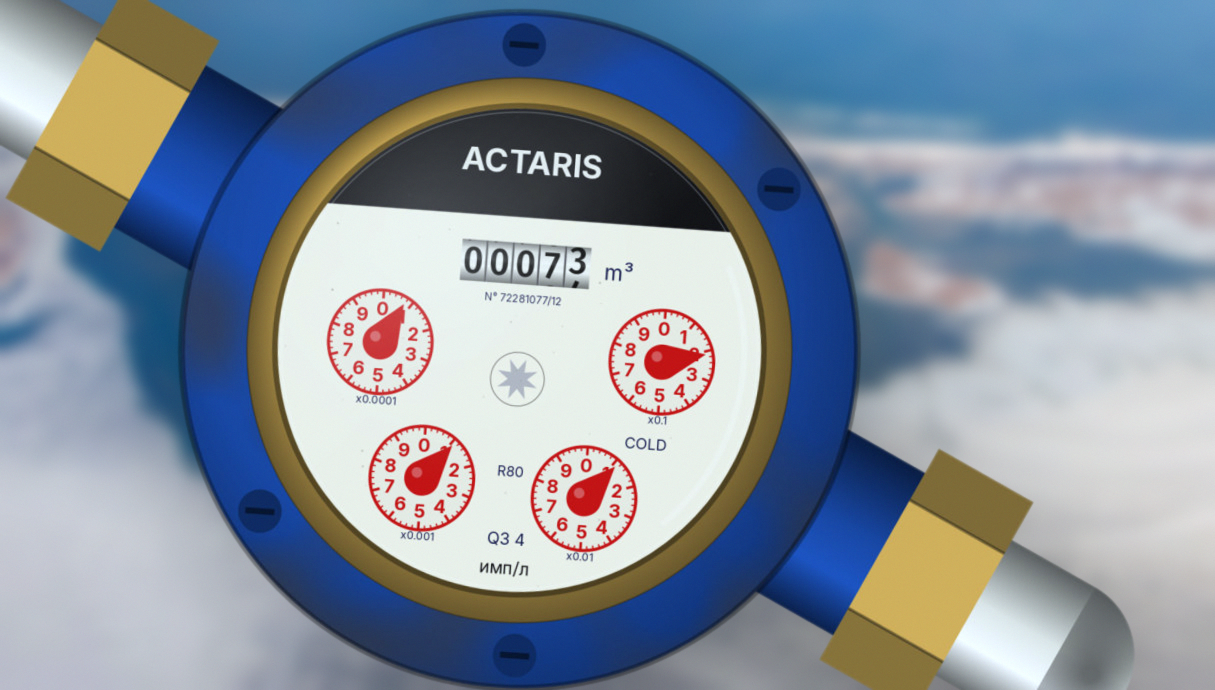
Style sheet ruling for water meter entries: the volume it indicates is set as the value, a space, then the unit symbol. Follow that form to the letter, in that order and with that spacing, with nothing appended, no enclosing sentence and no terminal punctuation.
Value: 73.2110 m³
